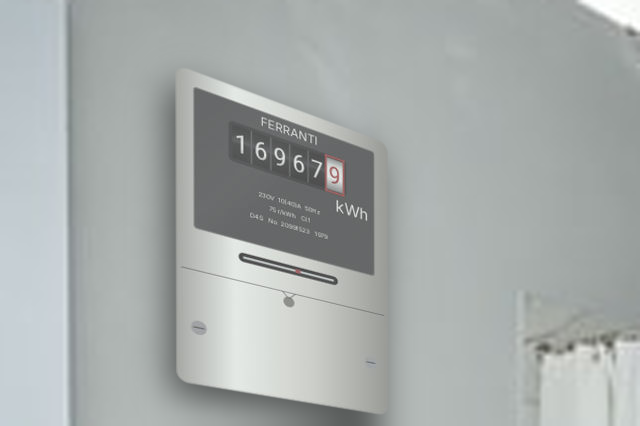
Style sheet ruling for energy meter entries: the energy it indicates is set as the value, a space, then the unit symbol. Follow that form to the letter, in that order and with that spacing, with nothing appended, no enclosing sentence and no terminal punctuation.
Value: 16967.9 kWh
